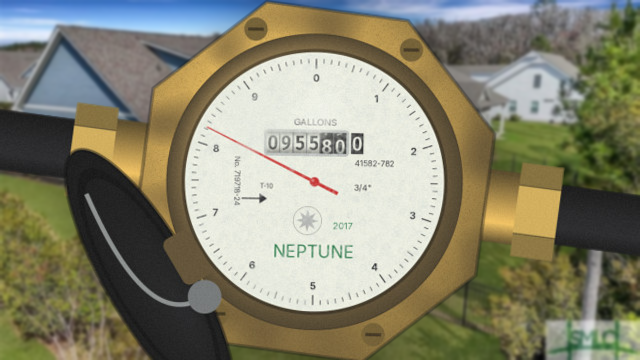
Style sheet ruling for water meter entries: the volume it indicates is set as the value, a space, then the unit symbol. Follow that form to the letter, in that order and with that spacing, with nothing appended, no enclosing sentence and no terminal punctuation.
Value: 955798.2 gal
